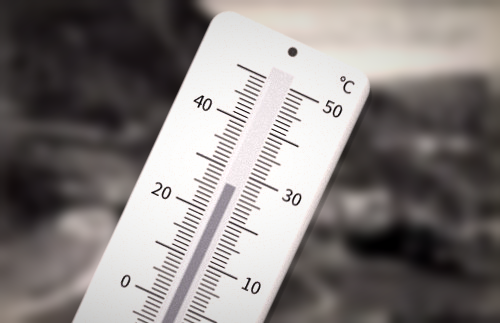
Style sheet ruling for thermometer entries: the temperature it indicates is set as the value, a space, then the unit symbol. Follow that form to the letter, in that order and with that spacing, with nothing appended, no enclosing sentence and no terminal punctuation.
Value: 27 °C
